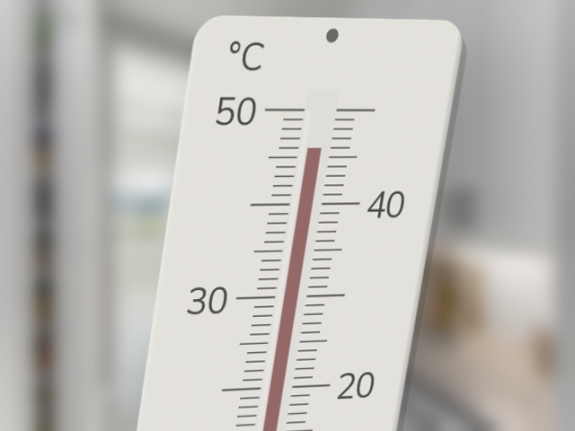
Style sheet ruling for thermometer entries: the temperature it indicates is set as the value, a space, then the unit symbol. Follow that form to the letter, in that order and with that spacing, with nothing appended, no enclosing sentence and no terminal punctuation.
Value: 46 °C
